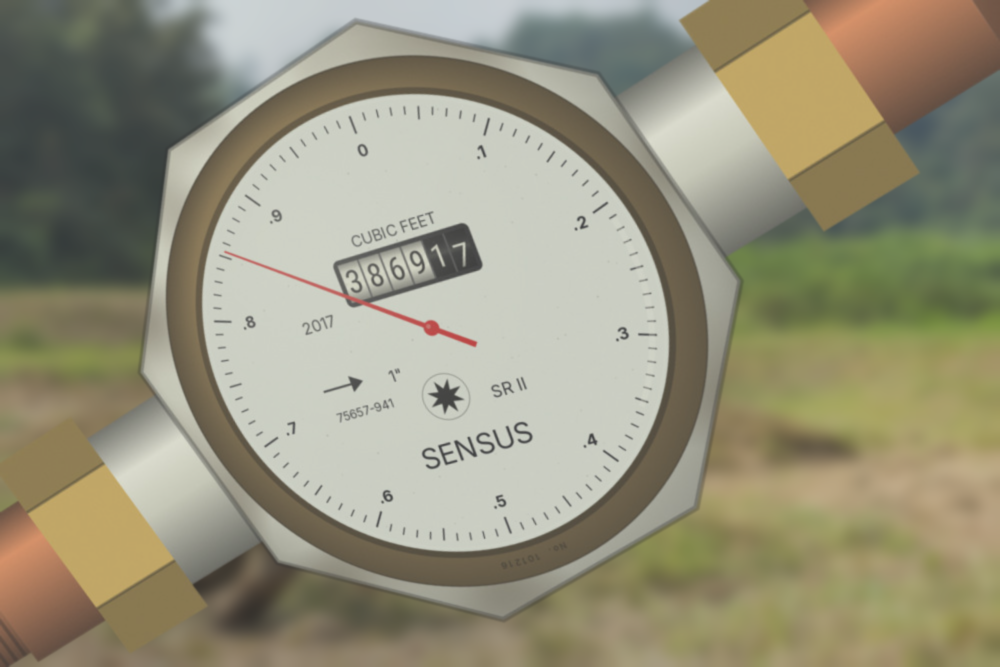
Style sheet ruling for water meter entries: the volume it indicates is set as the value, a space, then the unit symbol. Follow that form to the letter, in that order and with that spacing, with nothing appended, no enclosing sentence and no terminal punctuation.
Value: 386916.85 ft³
